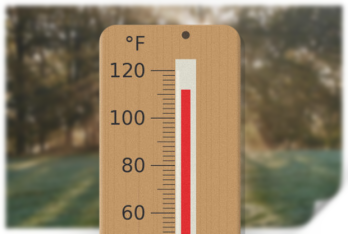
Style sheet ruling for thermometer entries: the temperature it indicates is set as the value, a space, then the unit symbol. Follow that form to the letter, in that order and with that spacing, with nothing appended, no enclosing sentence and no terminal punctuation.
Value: 112 °F
